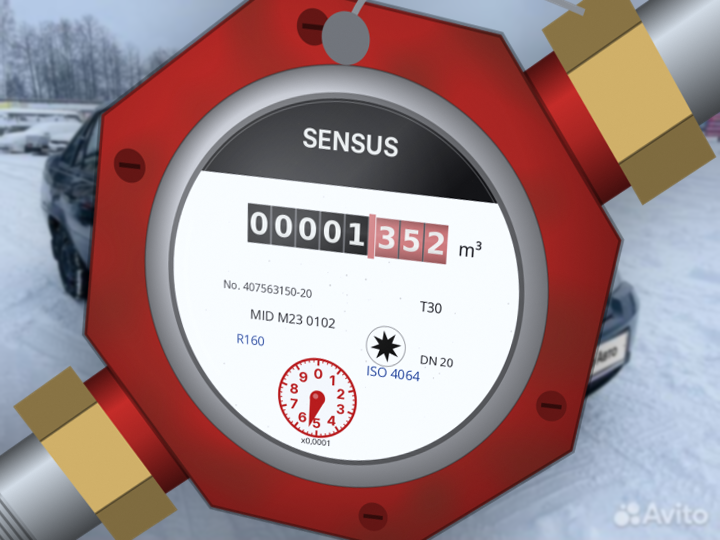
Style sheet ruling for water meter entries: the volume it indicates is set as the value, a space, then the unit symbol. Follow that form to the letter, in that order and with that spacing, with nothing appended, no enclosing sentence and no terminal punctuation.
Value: 1.3525 m³
